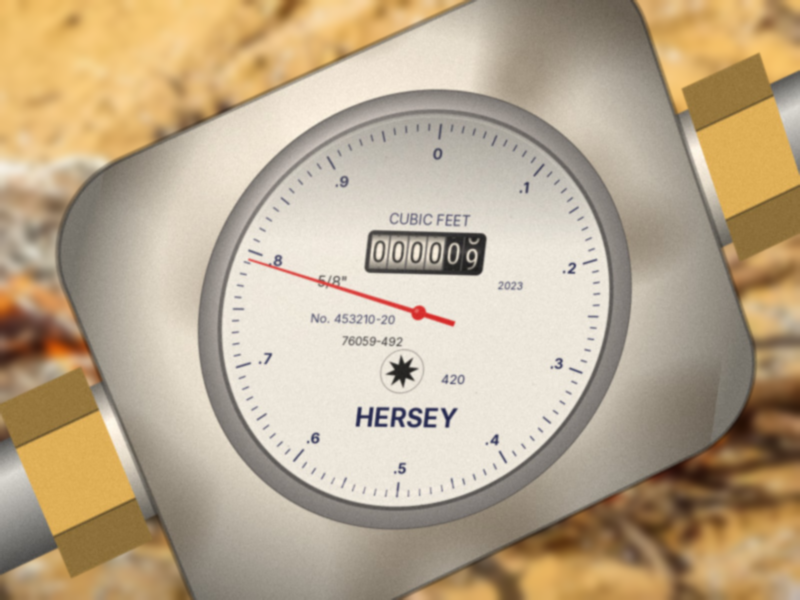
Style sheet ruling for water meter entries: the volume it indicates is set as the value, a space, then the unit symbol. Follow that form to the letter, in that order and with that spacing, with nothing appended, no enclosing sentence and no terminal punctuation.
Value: 8.79 ft³
